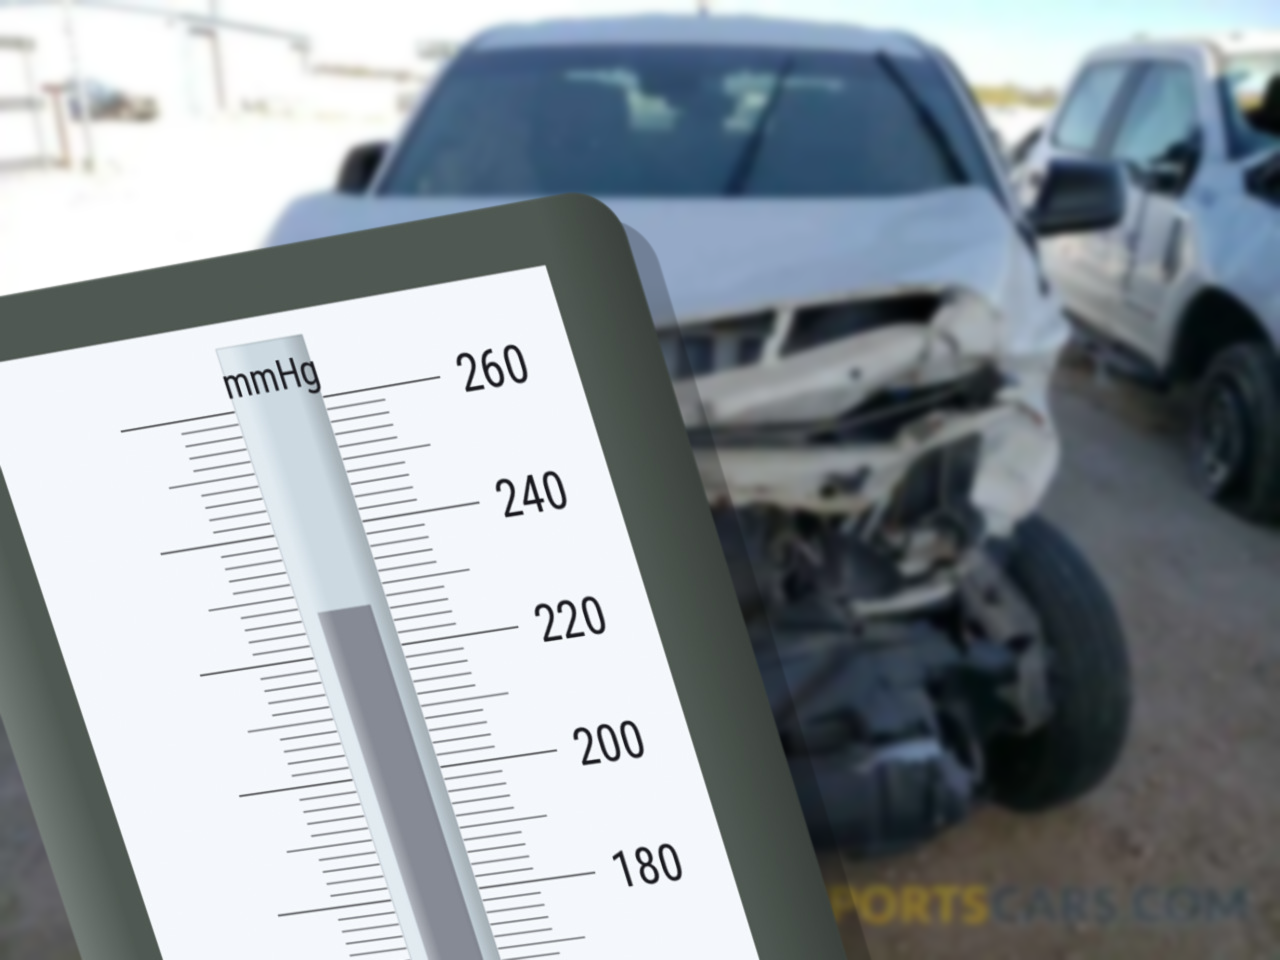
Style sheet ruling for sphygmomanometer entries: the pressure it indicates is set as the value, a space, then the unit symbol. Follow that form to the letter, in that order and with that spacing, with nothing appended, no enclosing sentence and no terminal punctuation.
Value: 227 mmHg
